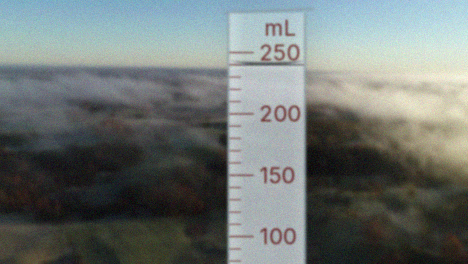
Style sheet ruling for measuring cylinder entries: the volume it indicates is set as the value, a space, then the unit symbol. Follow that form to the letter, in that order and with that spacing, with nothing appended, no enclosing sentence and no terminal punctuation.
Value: 240 mL
